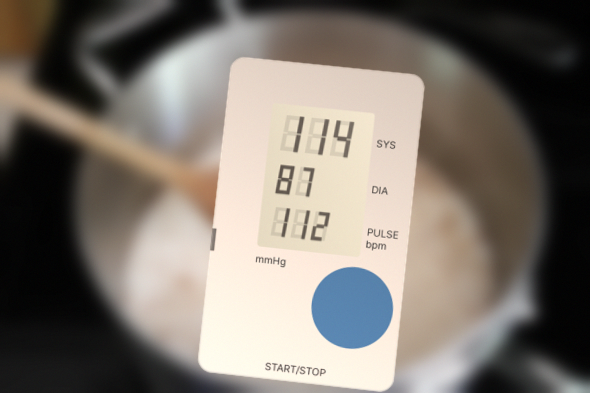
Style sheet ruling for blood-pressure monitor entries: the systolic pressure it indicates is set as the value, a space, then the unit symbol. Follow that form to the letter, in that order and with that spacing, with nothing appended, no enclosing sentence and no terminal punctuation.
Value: 114 mmHg
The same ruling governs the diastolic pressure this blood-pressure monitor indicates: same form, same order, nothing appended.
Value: 87 mmHg
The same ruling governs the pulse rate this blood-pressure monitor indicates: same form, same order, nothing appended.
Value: 112 bpm
